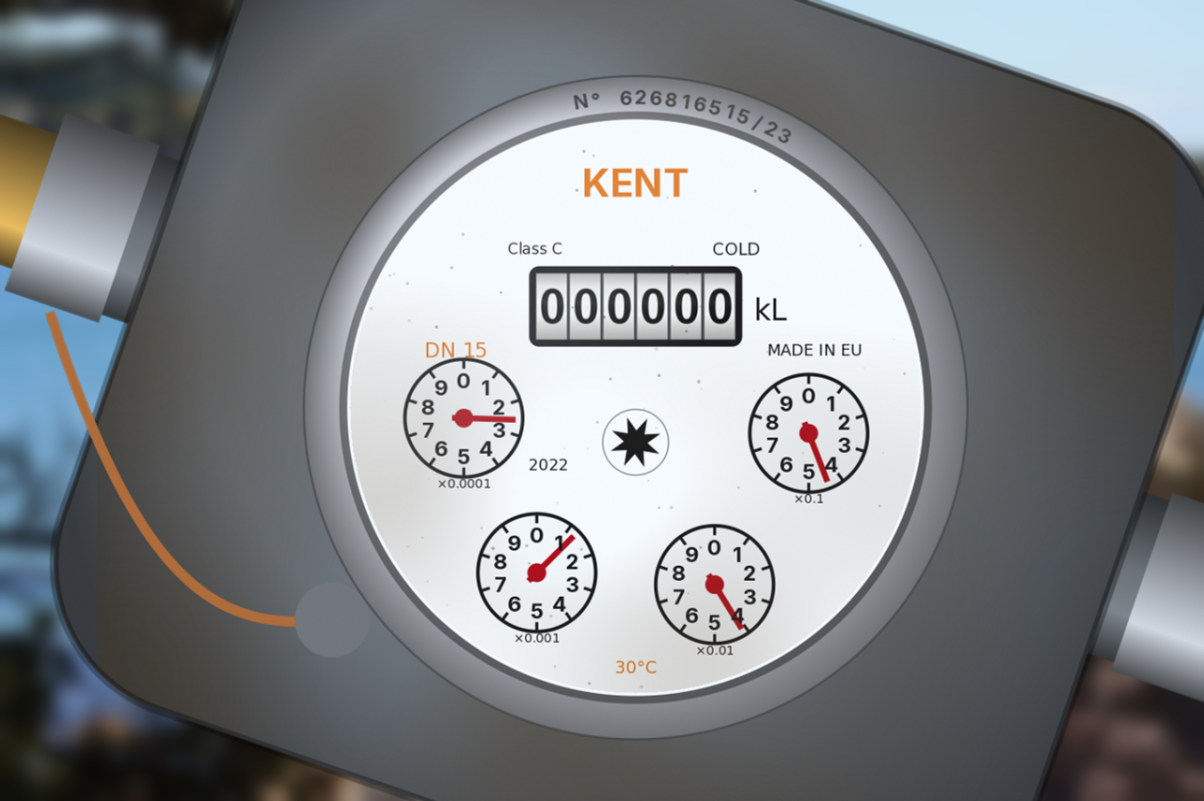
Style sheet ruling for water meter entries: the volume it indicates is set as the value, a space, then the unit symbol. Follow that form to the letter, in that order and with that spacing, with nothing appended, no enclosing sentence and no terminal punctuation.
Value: 0.4412 kL
